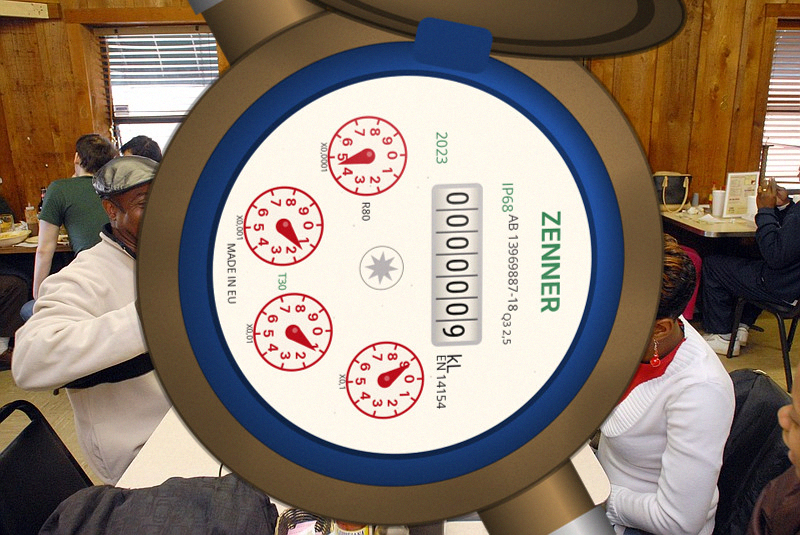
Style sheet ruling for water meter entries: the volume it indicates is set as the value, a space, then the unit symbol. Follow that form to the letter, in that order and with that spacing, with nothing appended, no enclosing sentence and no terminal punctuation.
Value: 8.9114 kL
